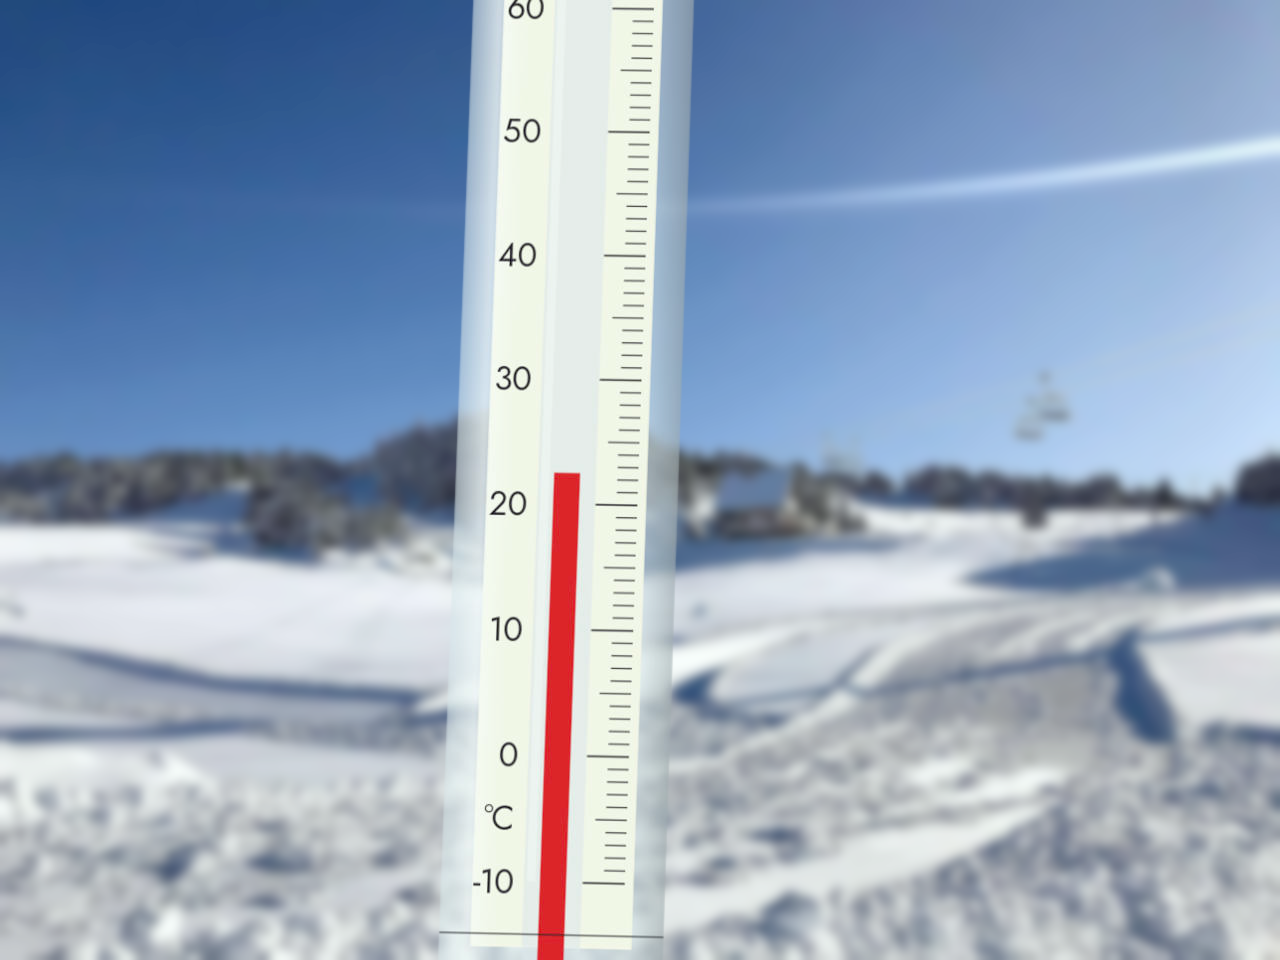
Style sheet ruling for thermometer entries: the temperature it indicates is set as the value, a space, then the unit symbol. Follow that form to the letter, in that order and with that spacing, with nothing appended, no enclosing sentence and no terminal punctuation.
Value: 22.5 °C
